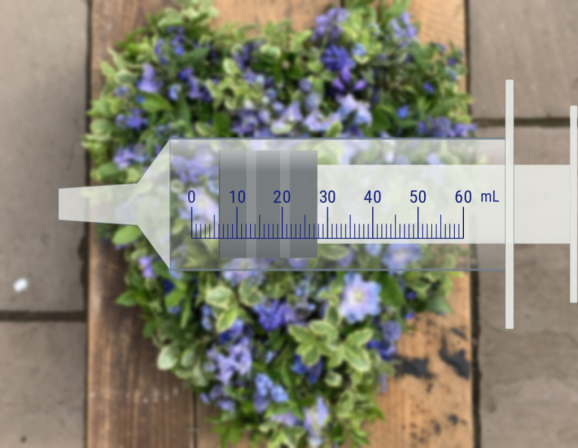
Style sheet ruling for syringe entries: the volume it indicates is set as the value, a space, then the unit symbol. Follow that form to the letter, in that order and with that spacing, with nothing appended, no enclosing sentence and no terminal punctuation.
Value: 6 mL
